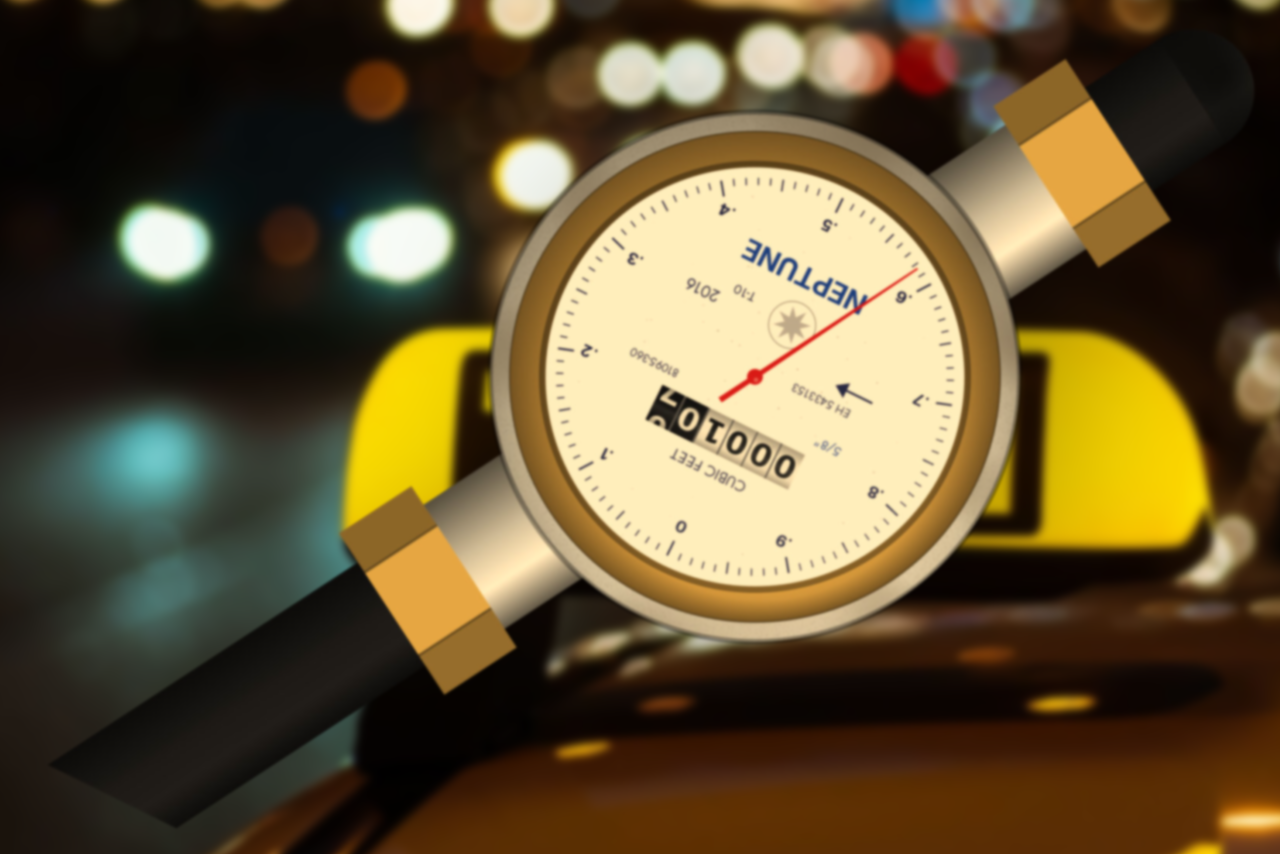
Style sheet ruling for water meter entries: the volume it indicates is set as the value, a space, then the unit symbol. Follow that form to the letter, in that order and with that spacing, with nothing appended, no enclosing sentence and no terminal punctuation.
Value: 106.58 ft³
